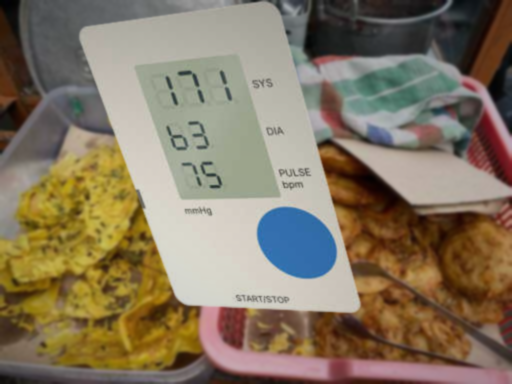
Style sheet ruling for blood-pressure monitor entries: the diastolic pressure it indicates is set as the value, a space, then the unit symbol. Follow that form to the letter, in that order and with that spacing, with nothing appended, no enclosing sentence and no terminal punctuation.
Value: 63 mmHg
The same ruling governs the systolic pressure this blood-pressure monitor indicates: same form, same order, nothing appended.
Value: 171 mmHg
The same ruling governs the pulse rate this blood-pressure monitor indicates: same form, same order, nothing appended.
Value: 75 bpm
